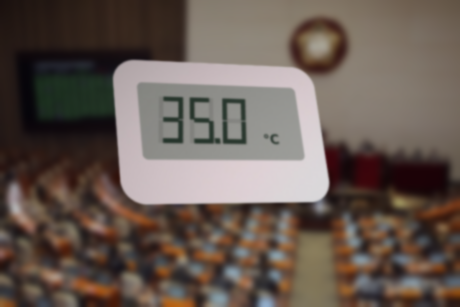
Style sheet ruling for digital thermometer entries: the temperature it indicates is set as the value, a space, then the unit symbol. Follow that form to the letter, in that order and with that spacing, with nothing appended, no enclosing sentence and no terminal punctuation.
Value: 35.0 °C
